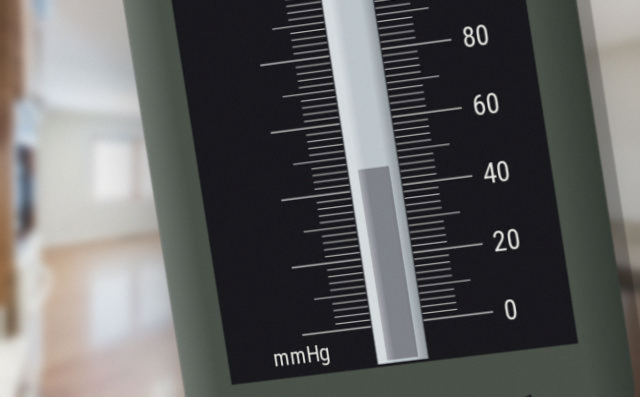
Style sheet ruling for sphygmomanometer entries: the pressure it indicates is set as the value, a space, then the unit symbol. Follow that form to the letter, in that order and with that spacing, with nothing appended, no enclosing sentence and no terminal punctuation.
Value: 46 mmHg
